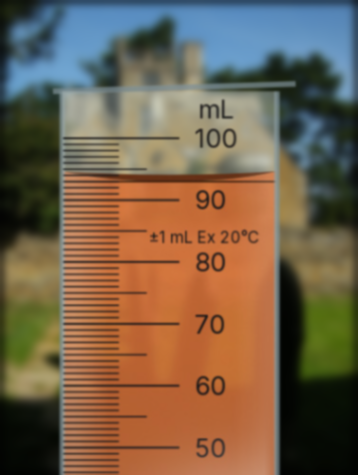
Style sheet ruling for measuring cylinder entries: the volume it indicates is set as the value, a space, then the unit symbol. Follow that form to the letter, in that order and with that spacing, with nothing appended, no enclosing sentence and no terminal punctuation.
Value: 93 mL
